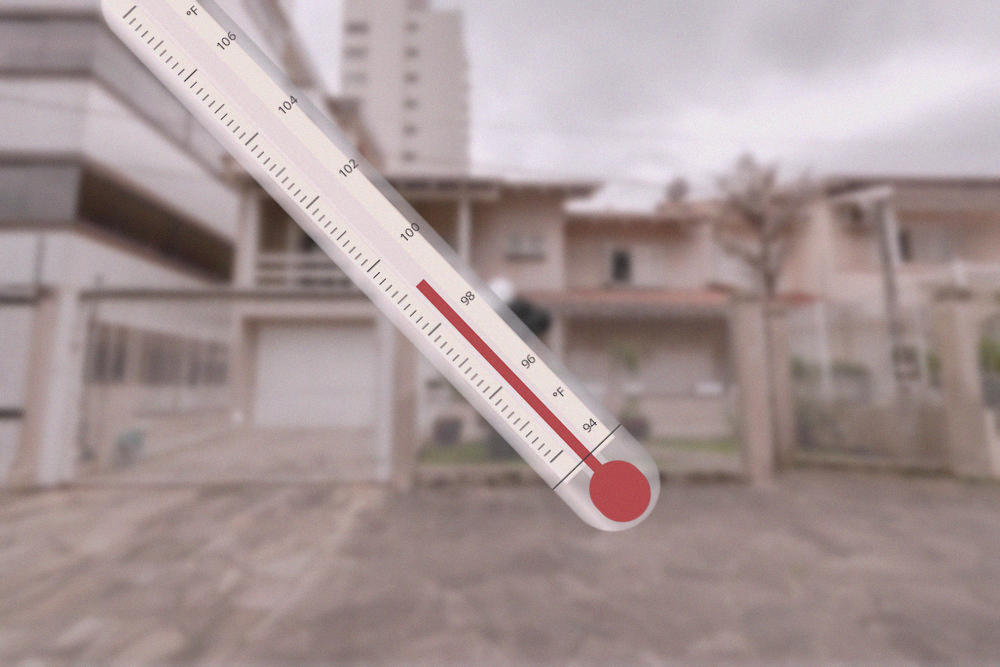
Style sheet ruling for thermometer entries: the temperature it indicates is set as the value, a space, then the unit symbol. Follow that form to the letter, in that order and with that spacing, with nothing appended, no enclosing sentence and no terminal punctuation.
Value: 99 °F
